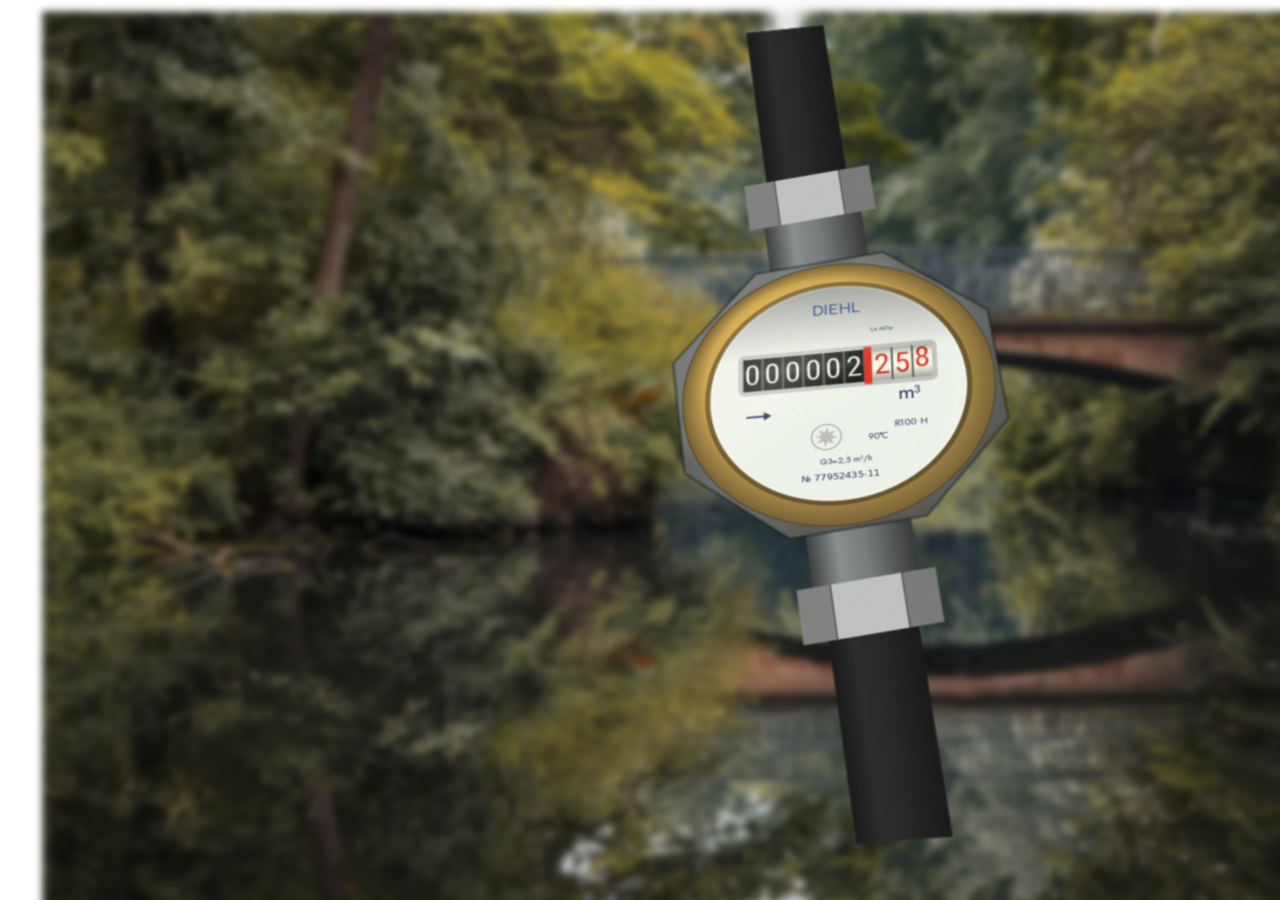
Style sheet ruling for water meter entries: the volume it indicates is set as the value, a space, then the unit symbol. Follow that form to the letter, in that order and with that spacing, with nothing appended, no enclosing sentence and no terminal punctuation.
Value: 2.258 m³
